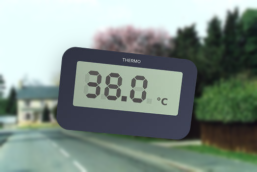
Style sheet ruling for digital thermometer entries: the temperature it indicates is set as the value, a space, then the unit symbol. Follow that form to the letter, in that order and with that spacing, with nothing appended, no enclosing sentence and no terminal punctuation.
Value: 38.0 °C
